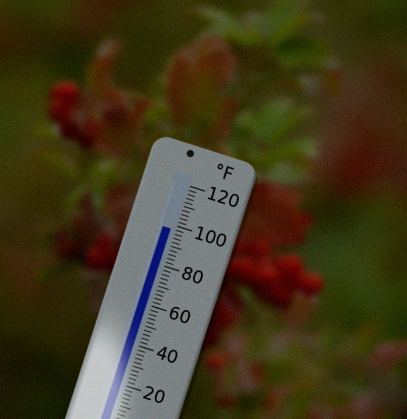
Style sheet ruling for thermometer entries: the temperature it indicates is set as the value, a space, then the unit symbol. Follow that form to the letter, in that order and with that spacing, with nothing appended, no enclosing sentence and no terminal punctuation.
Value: 98 °F
